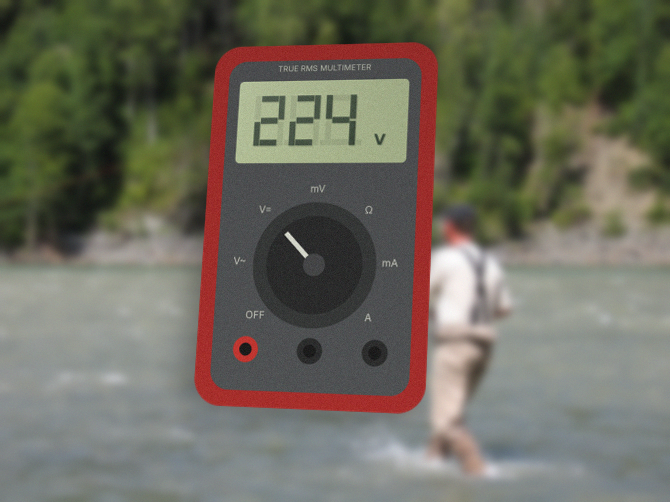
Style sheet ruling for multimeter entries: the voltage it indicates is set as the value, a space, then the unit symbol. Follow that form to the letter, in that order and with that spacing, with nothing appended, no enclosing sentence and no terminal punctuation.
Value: 224 V
